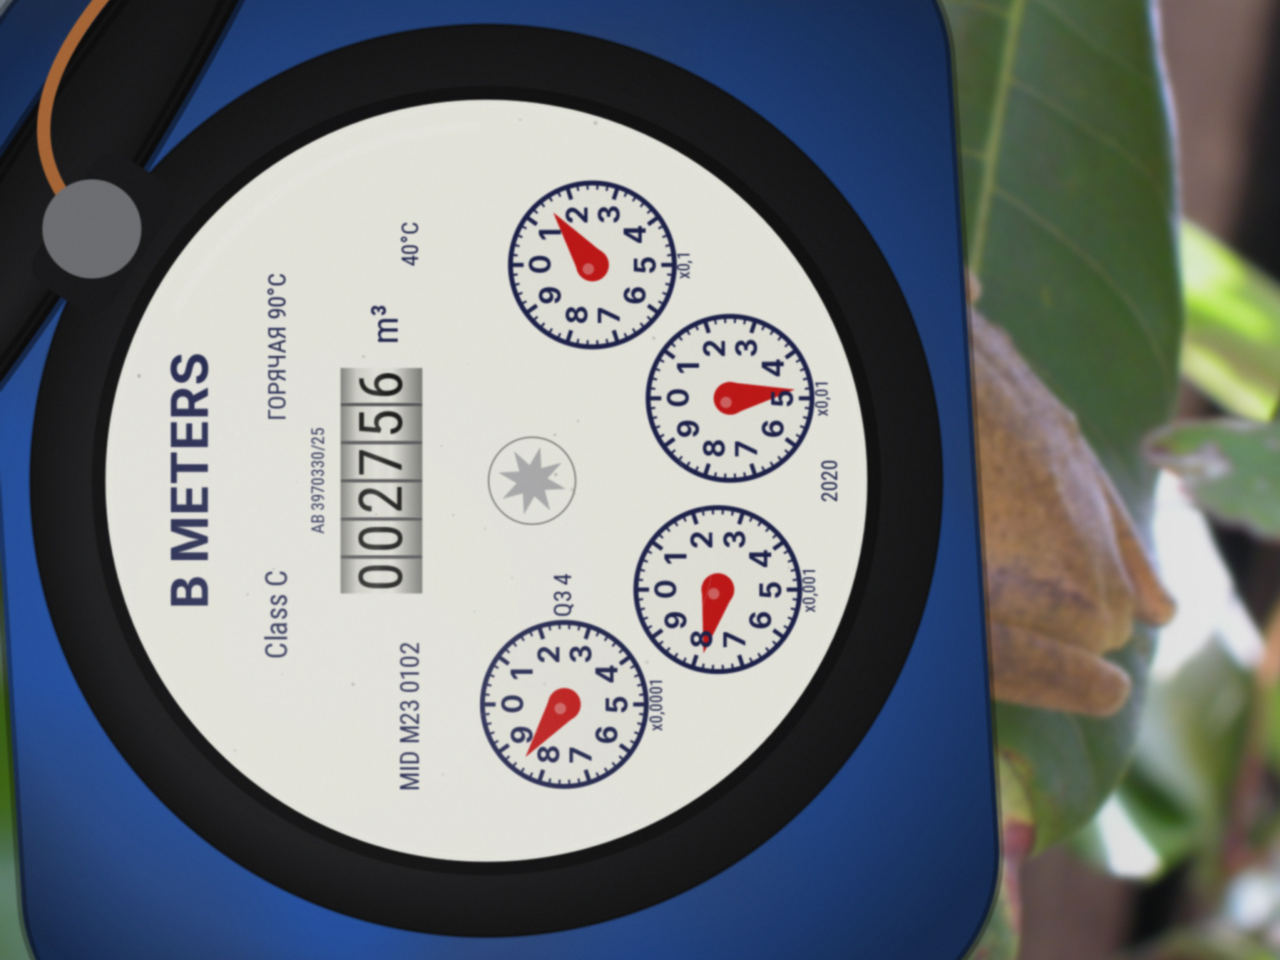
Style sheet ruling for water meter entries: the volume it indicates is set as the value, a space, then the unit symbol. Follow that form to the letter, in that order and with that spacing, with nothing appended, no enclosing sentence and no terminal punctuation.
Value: 2756.1478 m³
